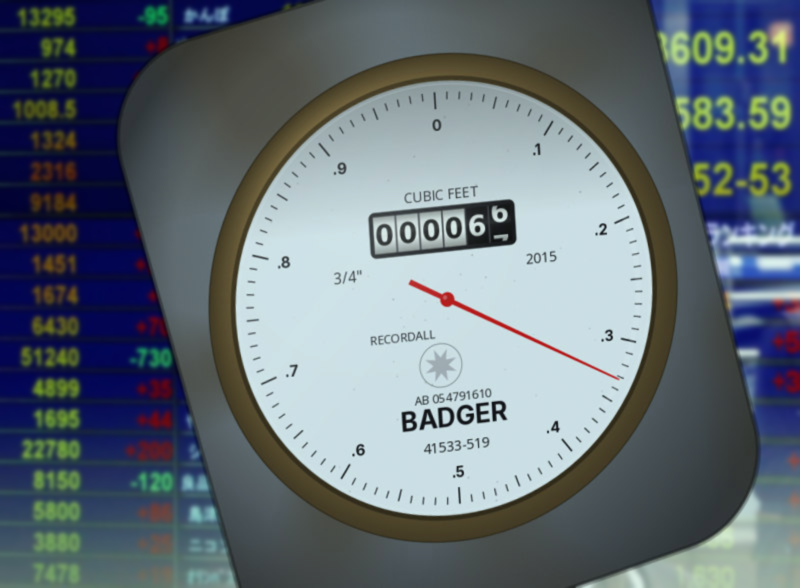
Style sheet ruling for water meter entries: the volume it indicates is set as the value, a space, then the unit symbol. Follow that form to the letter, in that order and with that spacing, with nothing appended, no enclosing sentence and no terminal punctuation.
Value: 66.33 ft³
